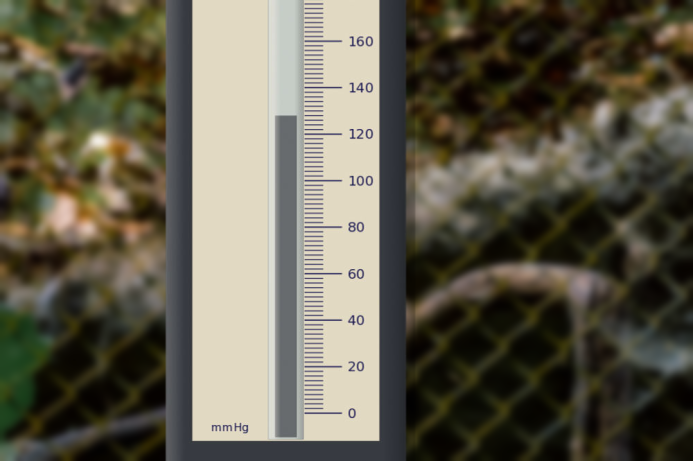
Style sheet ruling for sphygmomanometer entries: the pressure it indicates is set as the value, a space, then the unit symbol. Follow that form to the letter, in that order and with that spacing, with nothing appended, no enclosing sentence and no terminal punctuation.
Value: 128 mmHg
